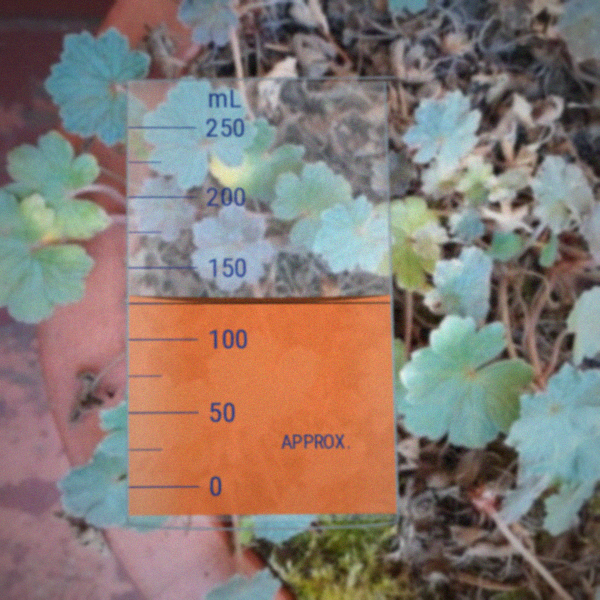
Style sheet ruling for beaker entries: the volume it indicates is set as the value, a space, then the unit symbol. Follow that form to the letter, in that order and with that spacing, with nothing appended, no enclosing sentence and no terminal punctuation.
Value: 125 mL
